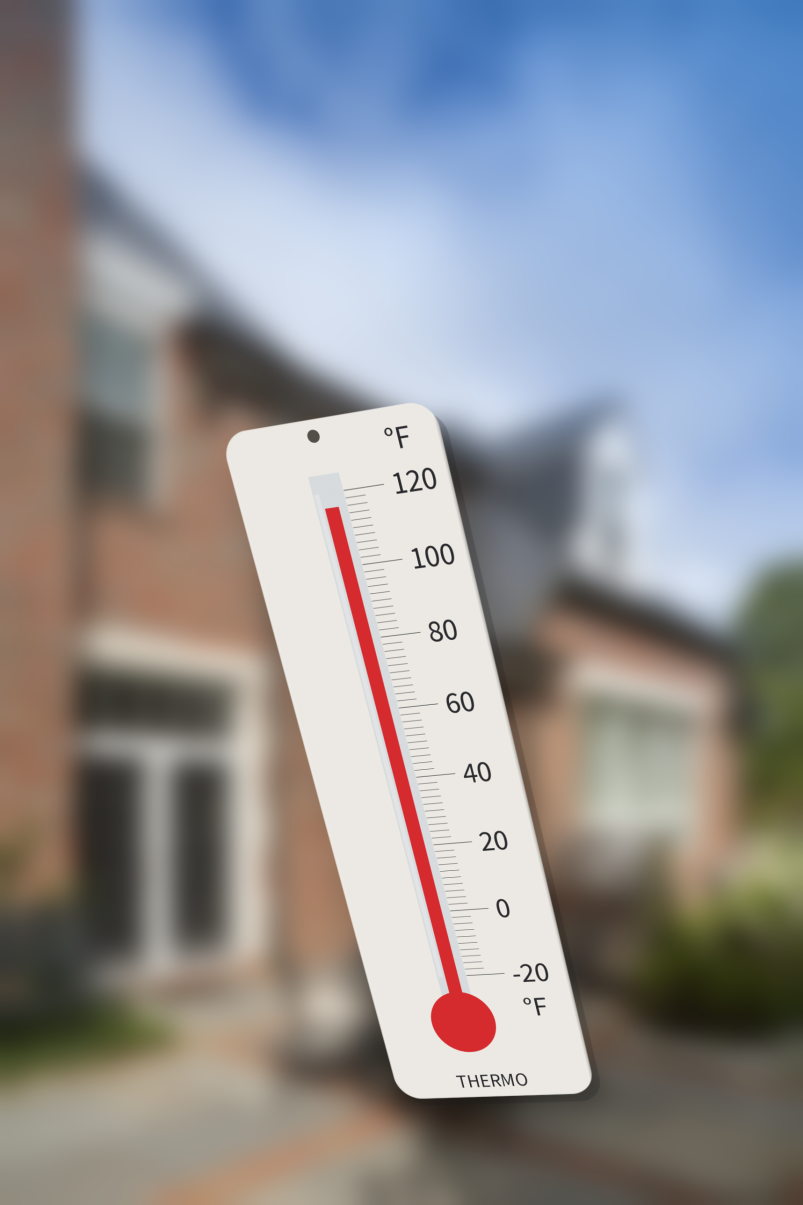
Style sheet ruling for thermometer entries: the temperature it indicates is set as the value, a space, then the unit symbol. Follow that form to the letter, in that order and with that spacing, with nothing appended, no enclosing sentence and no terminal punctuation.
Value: 116 °F
